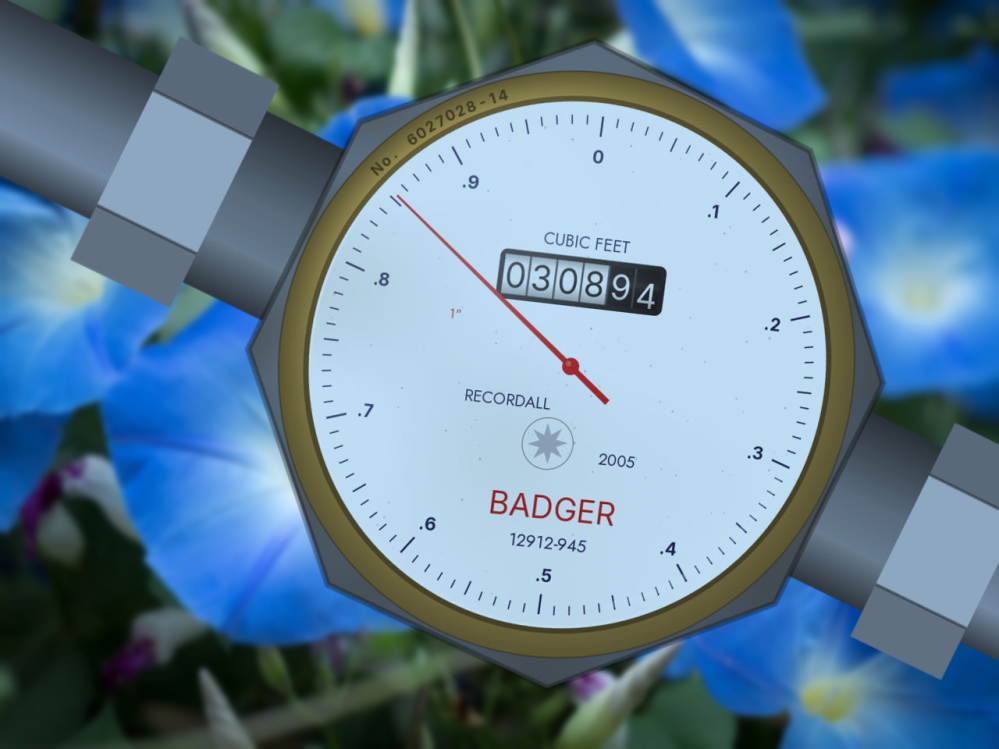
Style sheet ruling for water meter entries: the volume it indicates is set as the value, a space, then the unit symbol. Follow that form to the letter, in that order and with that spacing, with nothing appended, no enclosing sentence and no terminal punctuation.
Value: 30893.85 ft³
